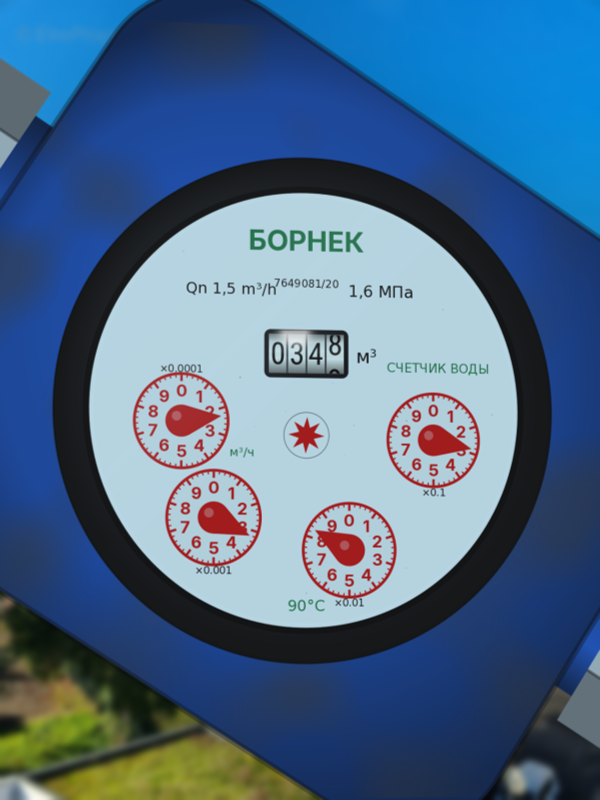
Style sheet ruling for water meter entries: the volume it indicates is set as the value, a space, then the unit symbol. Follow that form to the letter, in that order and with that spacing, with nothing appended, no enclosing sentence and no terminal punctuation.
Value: 348.2832 m³
